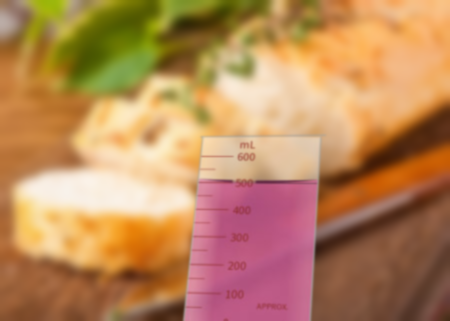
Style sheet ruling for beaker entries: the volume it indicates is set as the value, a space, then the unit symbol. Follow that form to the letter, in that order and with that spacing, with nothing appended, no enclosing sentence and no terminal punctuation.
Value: 500 mL
